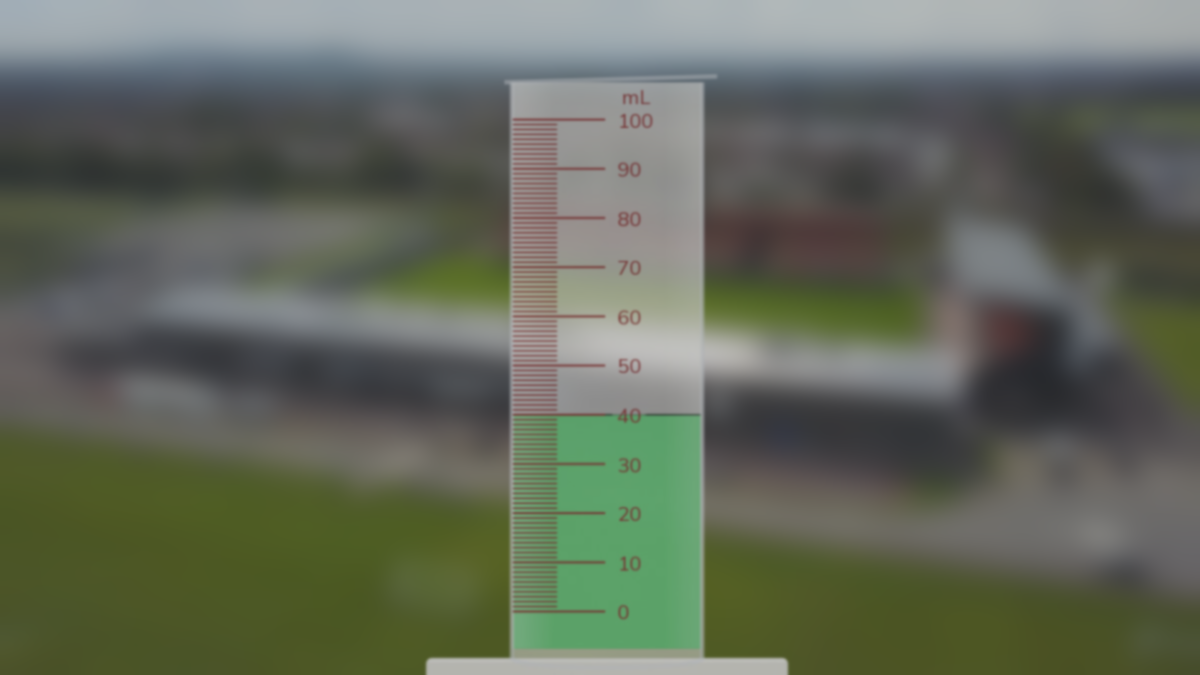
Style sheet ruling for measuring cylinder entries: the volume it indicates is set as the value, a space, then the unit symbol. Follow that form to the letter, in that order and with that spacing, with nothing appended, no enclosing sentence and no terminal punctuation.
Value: 40 mL
